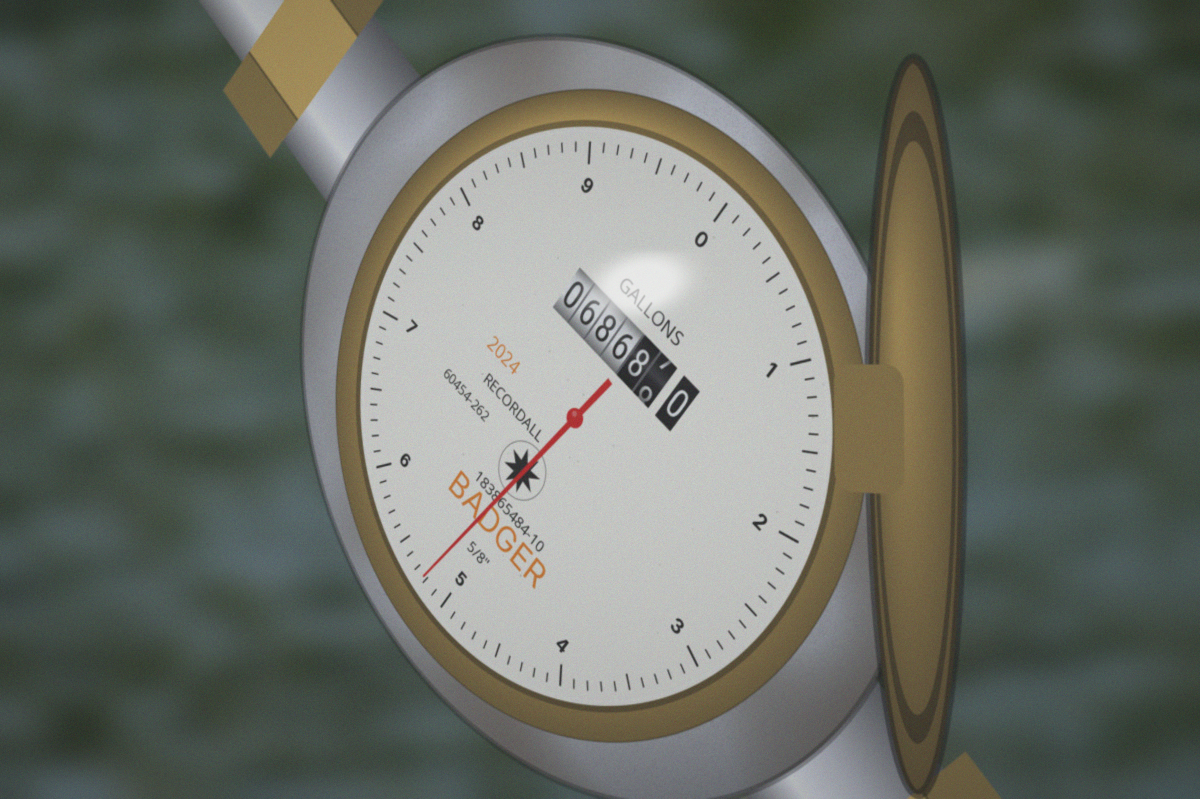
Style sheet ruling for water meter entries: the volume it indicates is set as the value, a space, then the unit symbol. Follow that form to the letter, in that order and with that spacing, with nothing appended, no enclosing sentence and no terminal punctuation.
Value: 686875.2 gal
